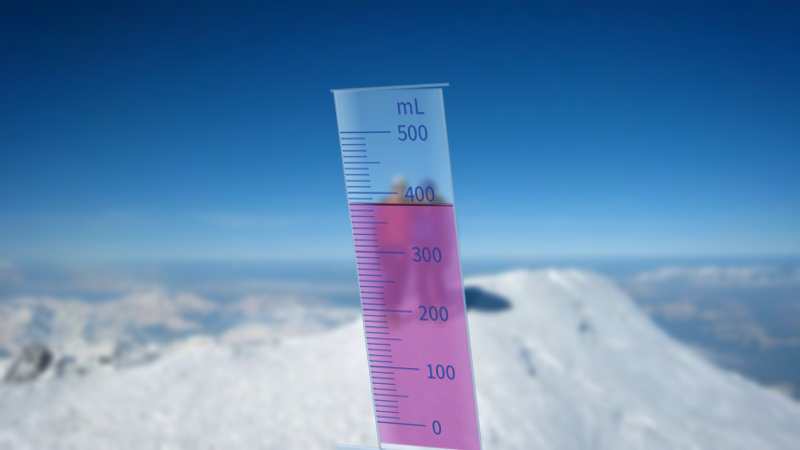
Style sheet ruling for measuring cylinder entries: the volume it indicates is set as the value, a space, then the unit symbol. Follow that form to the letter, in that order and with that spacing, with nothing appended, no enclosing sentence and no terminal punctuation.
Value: 380 mL
